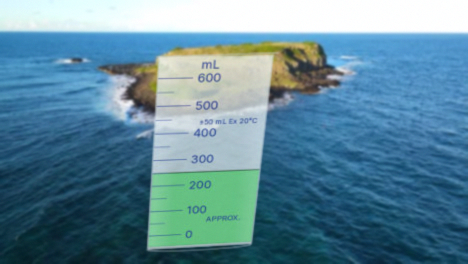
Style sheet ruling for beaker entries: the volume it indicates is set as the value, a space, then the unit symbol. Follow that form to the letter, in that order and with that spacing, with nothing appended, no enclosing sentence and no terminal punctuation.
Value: 250 mL
